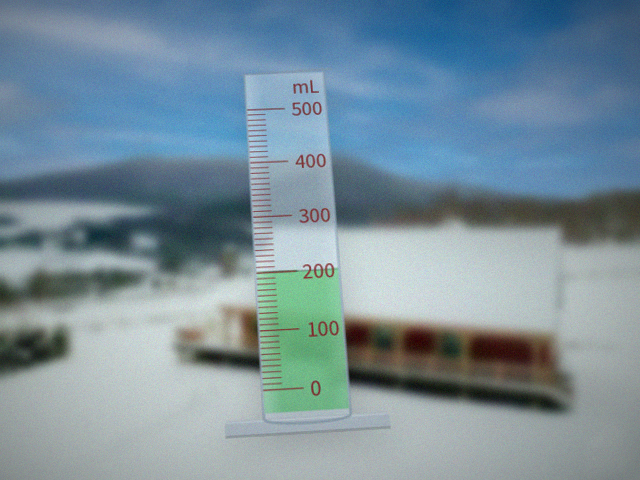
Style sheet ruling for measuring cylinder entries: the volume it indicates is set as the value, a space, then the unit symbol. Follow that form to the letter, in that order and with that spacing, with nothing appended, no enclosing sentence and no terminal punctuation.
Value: 200 mL
